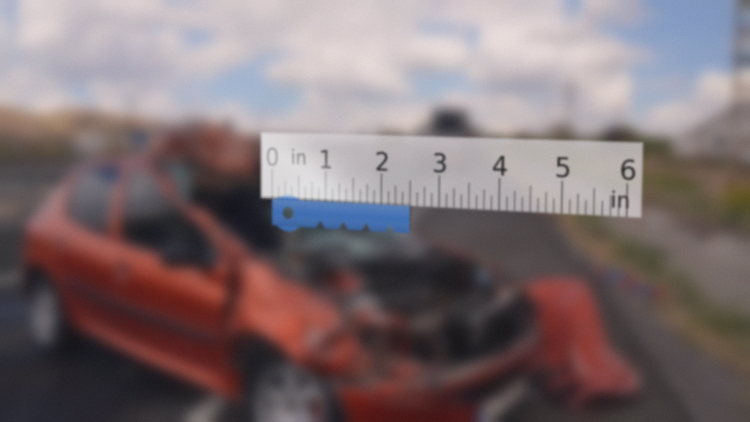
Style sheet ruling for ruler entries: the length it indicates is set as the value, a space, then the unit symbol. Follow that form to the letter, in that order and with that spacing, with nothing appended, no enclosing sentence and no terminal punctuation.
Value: 2.5 in
